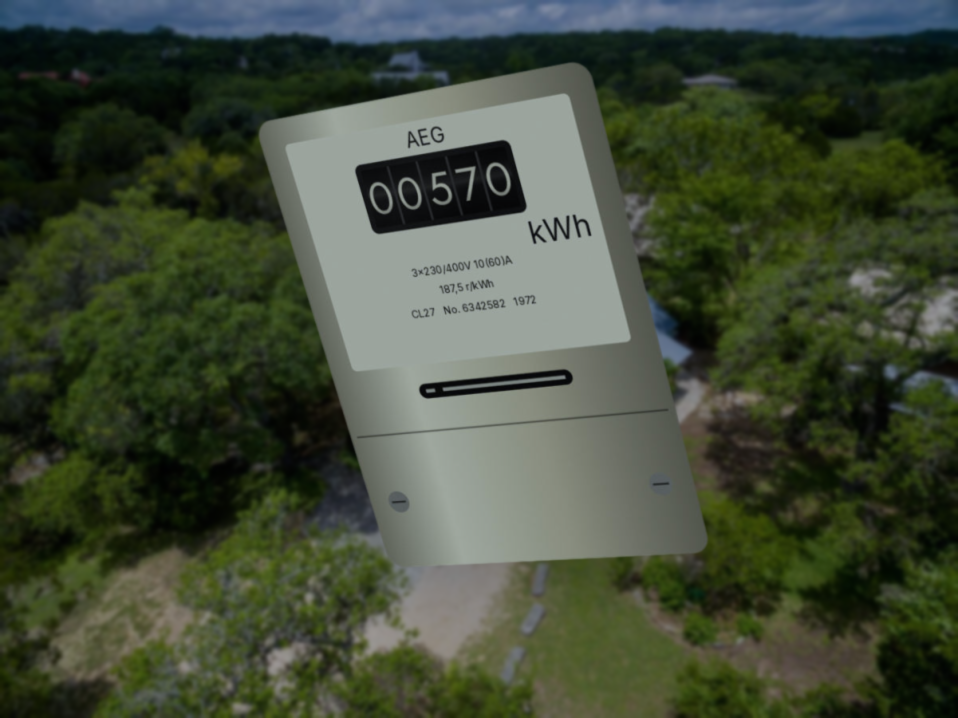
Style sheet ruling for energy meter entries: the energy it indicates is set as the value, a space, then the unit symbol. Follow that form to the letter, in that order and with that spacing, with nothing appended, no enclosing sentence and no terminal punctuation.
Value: 570 kWh
